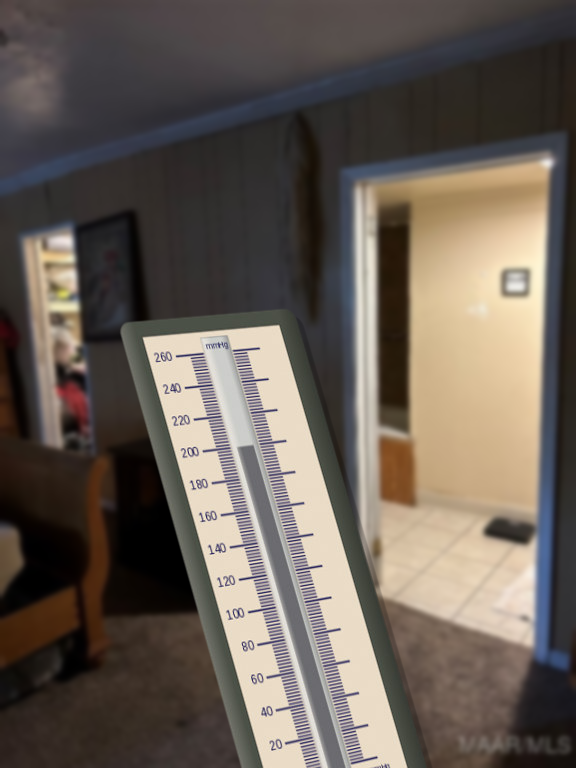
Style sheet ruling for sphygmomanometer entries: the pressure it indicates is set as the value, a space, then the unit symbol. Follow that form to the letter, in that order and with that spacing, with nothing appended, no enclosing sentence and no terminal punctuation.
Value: 200 mmHg
